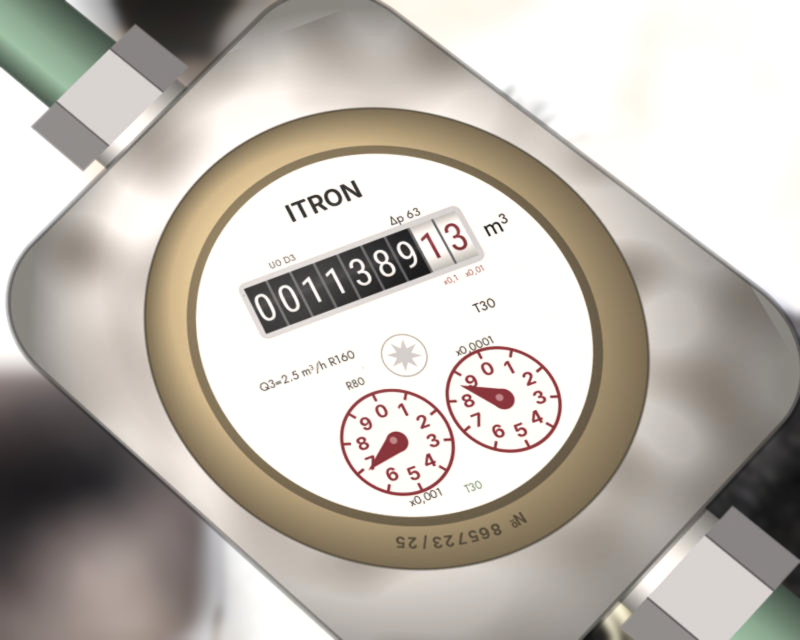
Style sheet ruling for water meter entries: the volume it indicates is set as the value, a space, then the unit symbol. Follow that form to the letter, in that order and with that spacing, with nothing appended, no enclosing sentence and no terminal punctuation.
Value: 11389.1368 m³
